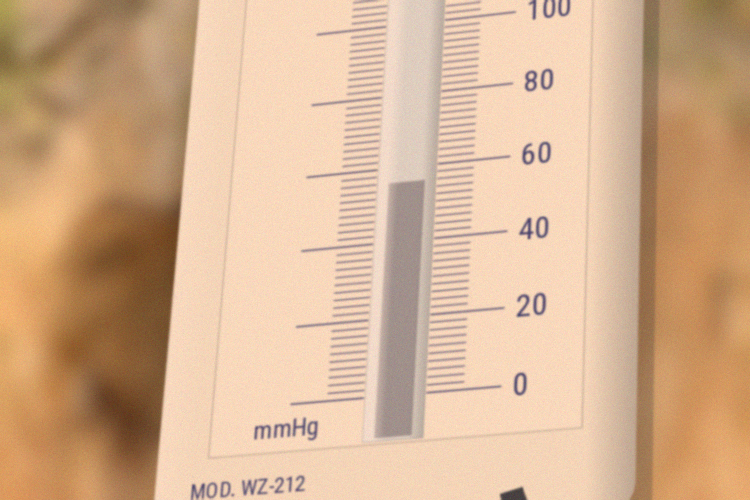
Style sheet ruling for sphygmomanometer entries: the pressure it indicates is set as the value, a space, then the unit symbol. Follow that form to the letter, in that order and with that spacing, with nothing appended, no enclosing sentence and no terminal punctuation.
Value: 56 mmHg
